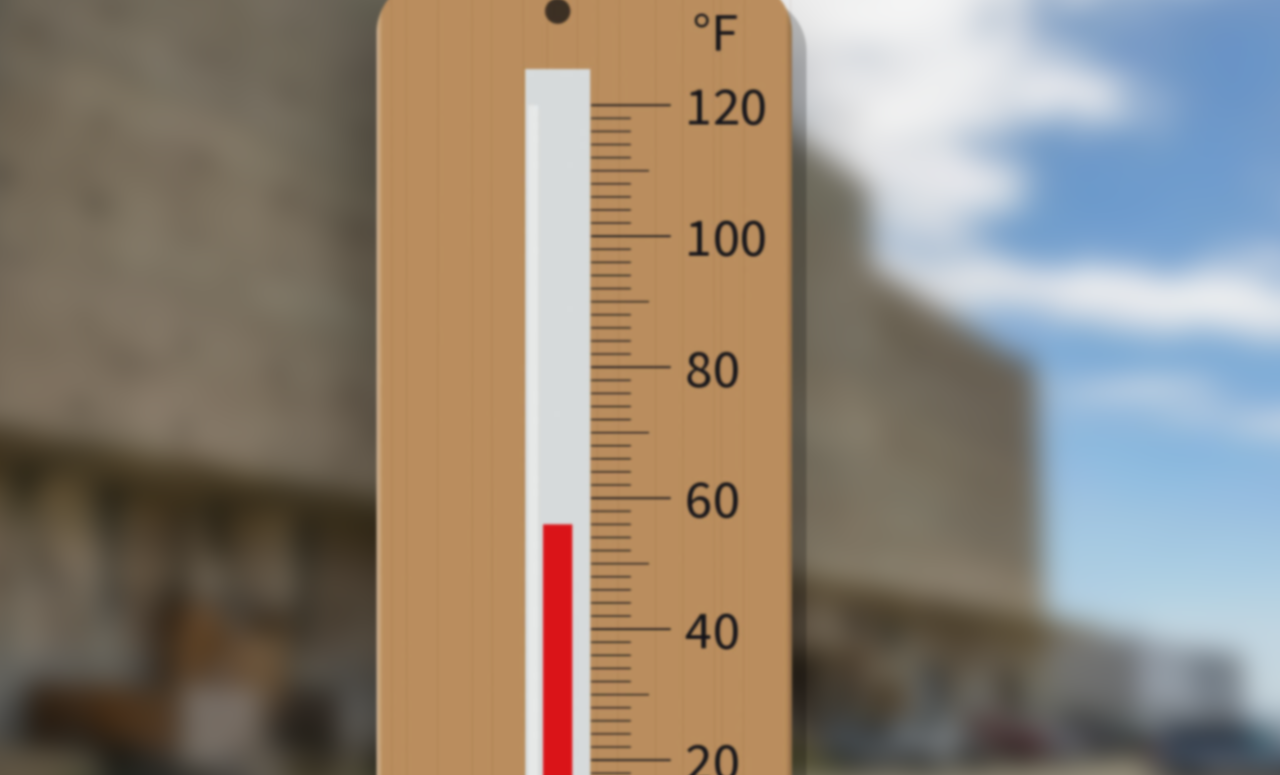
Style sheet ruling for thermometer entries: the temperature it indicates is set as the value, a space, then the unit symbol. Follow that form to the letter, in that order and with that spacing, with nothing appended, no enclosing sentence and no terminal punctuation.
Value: 56 °F
